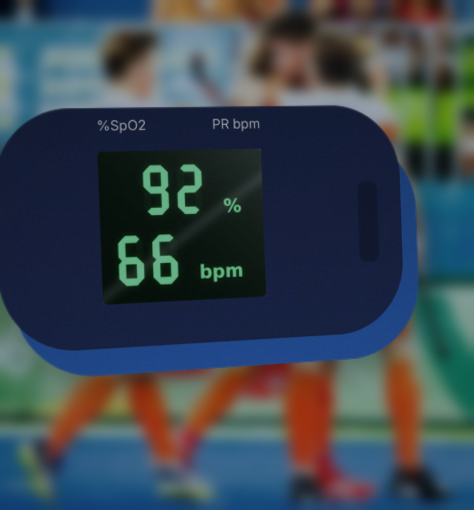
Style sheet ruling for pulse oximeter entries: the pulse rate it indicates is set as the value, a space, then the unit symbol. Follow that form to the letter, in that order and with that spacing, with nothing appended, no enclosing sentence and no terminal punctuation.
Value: 66 bpm
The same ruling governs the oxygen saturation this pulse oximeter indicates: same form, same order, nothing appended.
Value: 92 %
